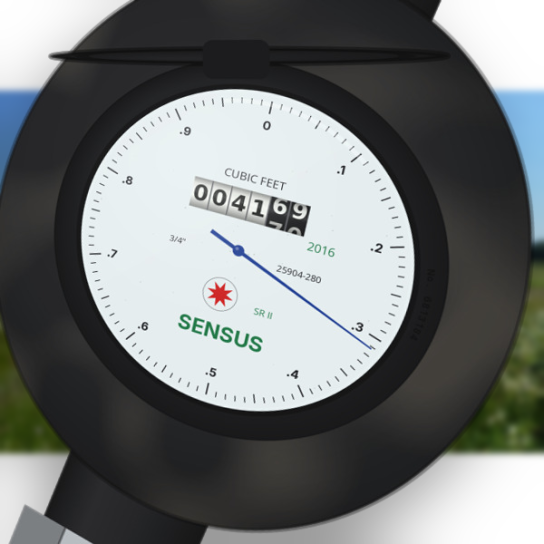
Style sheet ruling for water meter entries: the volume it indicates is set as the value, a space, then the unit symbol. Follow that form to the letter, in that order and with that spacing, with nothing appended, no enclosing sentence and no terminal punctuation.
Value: 4169.31 ft³
